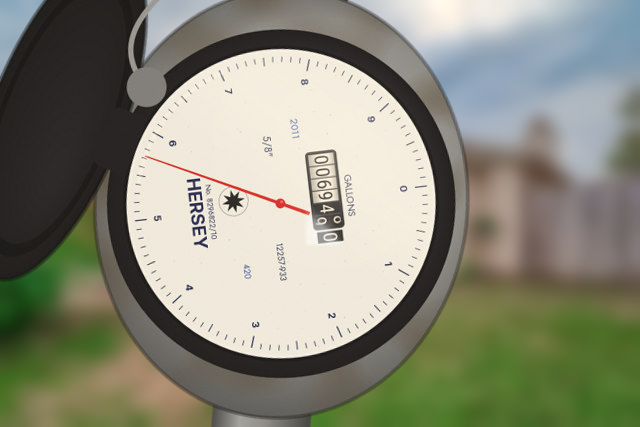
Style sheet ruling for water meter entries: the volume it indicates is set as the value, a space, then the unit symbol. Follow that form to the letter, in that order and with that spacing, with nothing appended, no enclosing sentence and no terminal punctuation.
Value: 69485.7 gal
